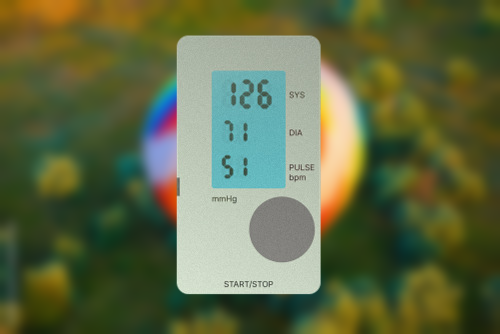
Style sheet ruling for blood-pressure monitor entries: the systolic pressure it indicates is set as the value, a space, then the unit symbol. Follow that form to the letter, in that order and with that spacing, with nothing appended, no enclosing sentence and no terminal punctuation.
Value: 126 mmHg
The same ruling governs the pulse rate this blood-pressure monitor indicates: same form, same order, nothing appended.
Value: 51 bpm
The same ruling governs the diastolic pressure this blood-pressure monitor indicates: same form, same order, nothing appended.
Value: 71 mmHg
